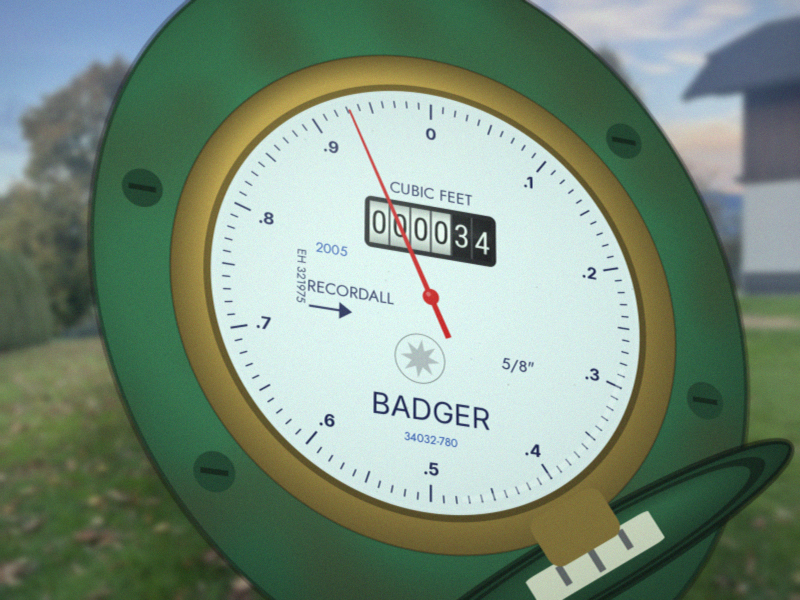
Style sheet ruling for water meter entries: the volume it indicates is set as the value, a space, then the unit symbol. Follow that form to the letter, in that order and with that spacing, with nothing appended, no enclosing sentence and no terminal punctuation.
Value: 33.93 ft³
